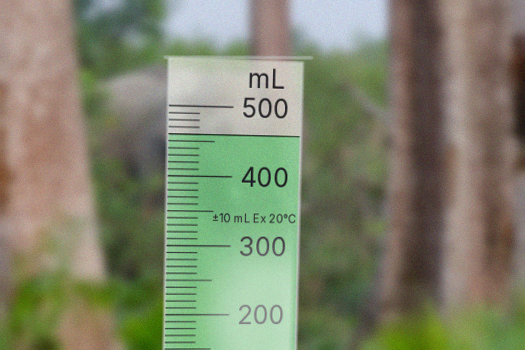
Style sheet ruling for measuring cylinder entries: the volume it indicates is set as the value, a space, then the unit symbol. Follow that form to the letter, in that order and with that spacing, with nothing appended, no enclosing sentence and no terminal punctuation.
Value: 460 mL
